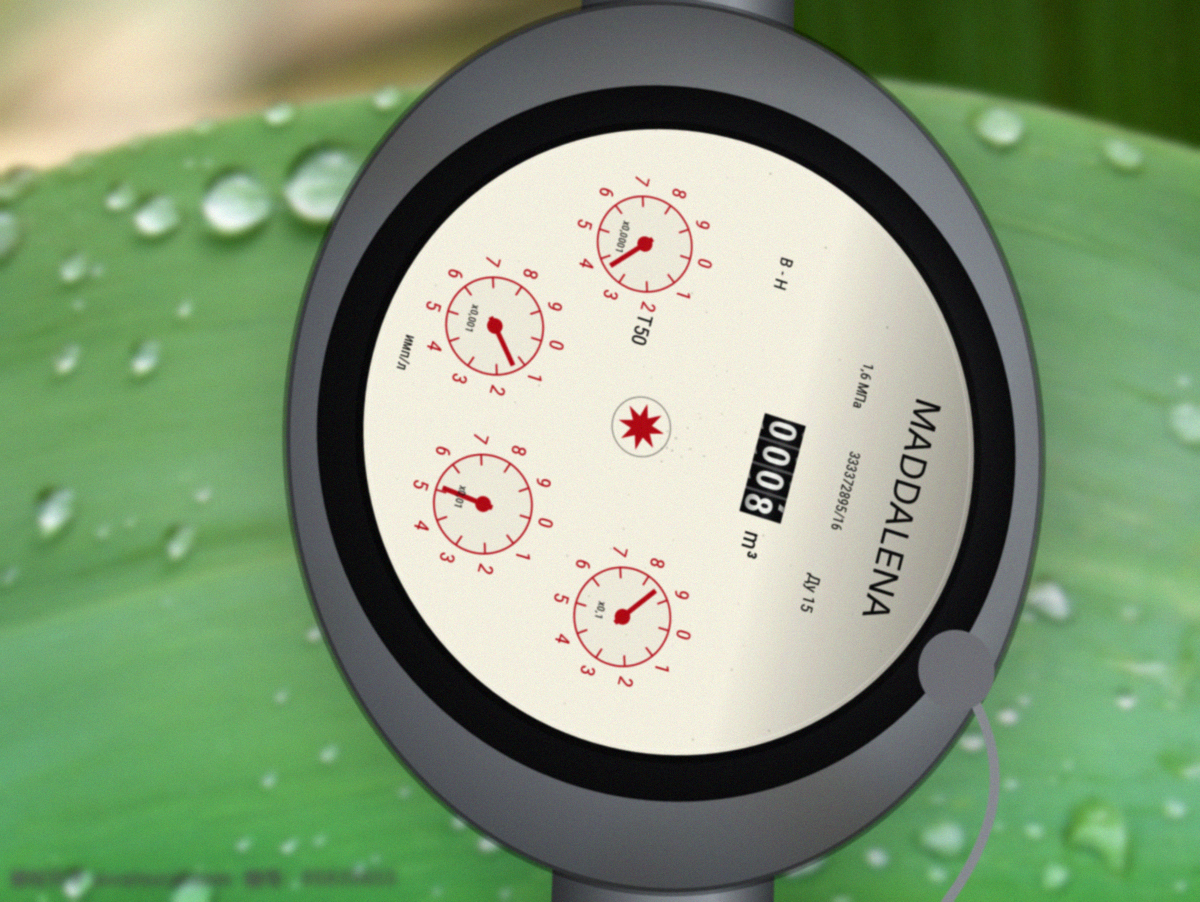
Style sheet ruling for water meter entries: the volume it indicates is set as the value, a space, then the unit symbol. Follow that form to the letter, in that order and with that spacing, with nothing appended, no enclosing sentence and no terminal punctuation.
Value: 7.8513 m³
